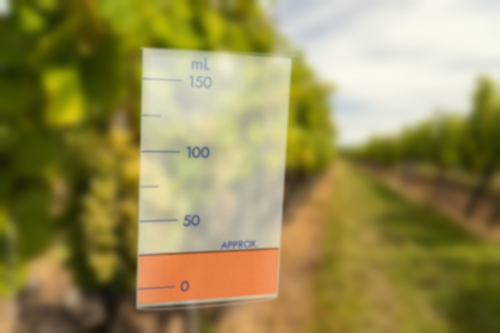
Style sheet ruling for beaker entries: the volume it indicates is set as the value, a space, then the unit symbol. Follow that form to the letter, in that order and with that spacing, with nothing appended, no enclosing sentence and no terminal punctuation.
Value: 25 mL
